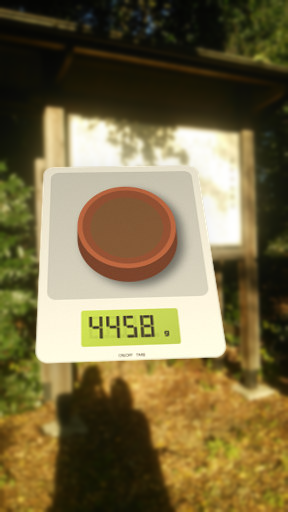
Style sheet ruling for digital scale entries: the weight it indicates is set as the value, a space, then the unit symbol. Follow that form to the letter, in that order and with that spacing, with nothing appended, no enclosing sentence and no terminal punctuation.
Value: 4458 g
